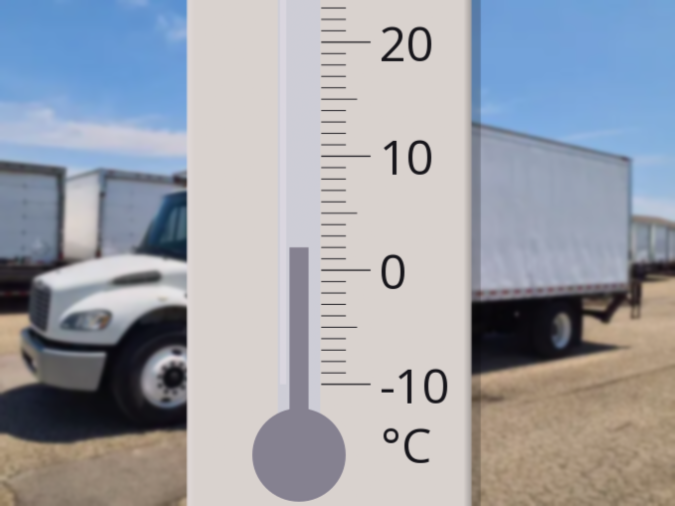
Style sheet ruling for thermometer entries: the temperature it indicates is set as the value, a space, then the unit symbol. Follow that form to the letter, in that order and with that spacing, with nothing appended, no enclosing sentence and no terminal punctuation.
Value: 2 °C
